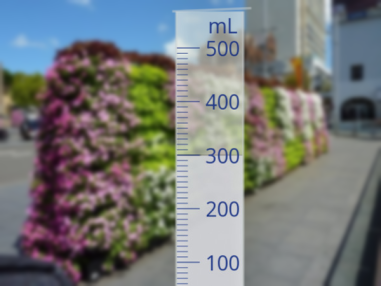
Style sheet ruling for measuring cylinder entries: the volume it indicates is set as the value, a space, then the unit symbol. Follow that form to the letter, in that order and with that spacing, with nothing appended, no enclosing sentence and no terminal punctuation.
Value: 300 mL
